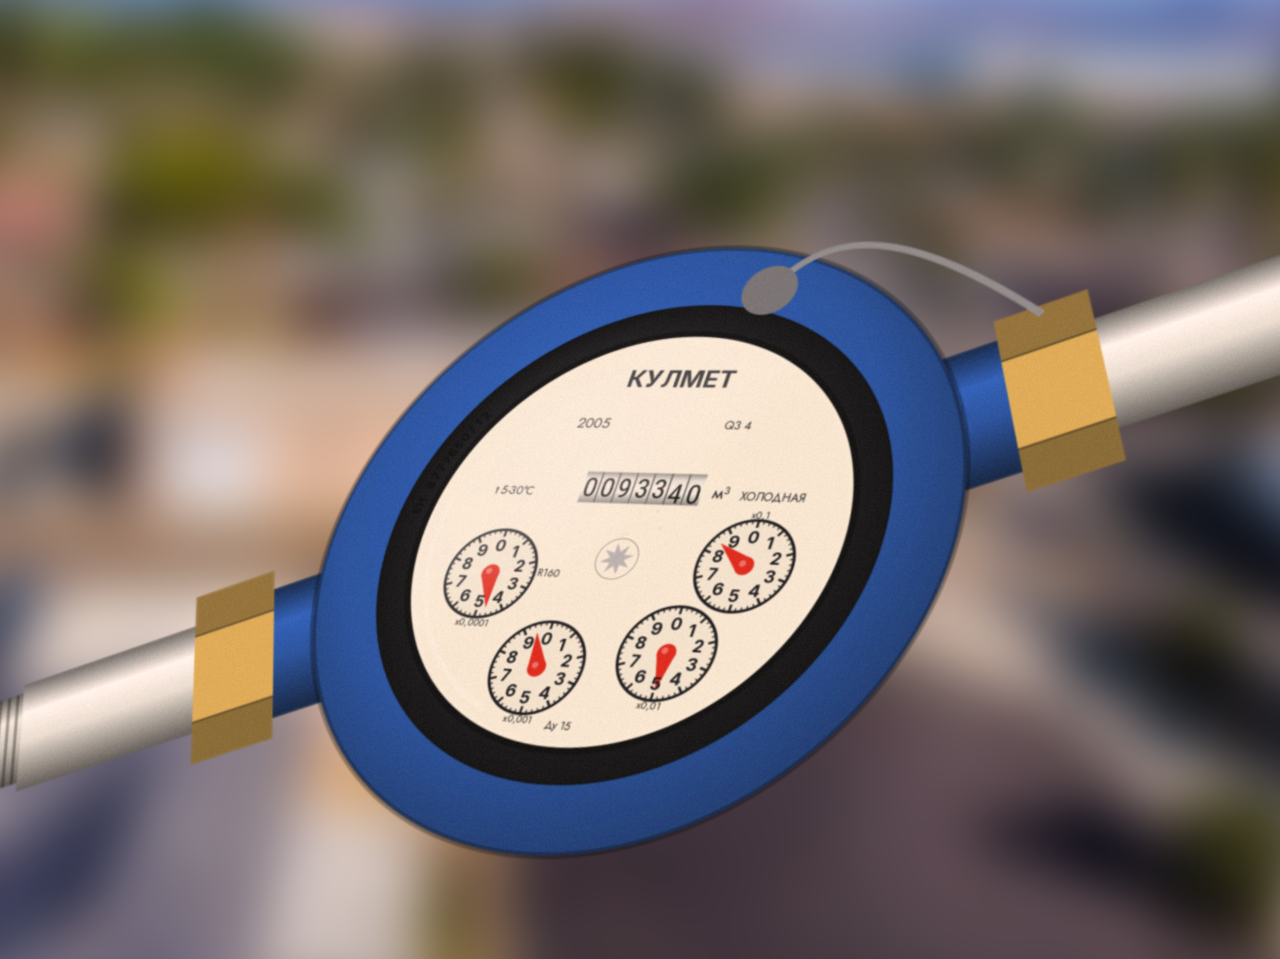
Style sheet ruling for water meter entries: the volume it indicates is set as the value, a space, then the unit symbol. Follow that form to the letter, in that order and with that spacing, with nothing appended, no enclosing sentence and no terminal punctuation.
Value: 93339.8494 m³
